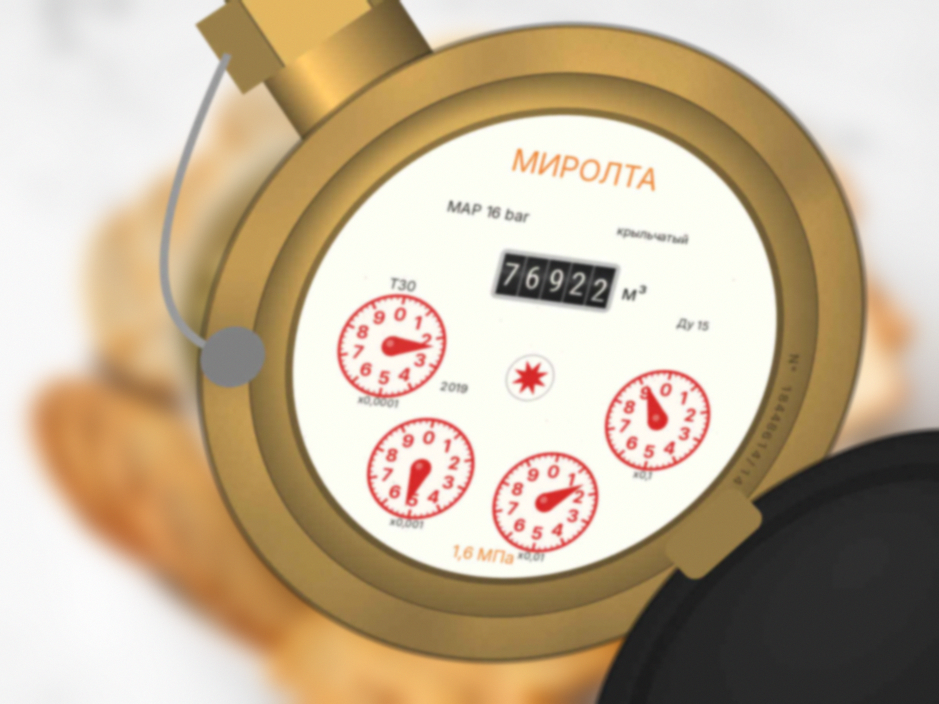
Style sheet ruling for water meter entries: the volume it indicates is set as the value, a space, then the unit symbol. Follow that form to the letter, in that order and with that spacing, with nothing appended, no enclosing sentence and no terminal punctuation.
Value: 76921.9152 m³
